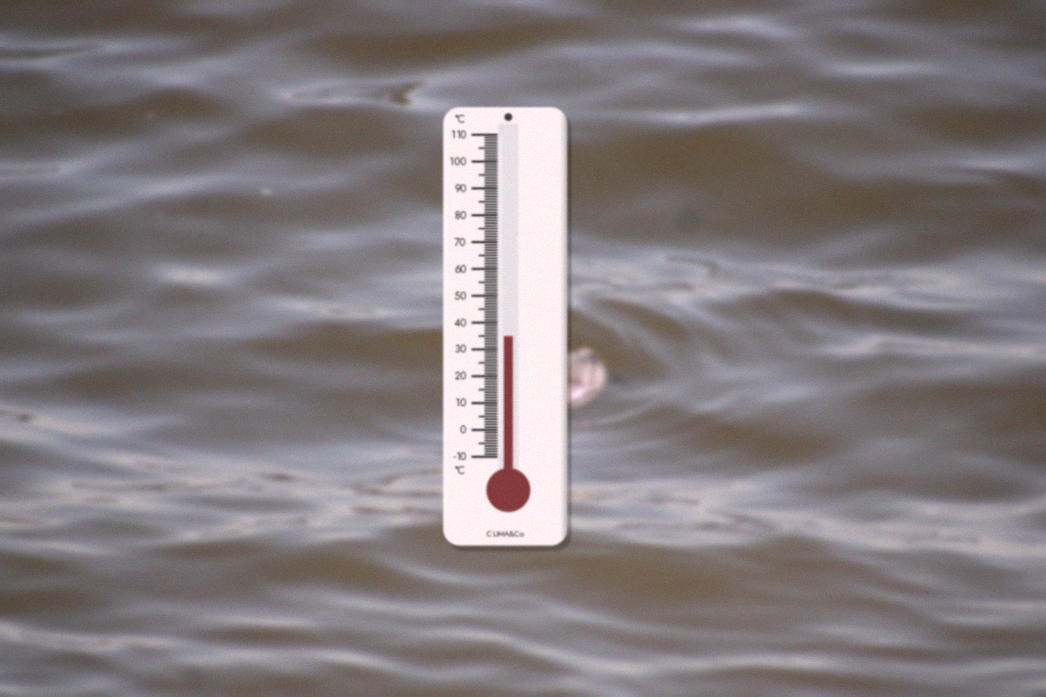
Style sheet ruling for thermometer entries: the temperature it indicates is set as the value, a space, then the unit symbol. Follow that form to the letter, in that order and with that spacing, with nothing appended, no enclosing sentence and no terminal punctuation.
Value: 35 °C
